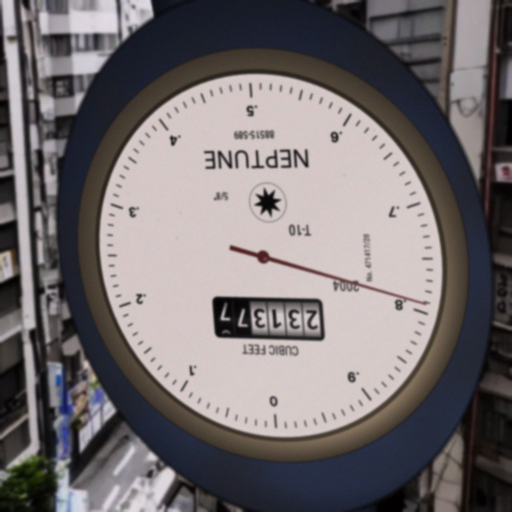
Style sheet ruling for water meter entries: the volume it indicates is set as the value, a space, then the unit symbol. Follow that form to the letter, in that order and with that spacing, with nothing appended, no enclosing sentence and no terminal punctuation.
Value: 231376.79 ft³
